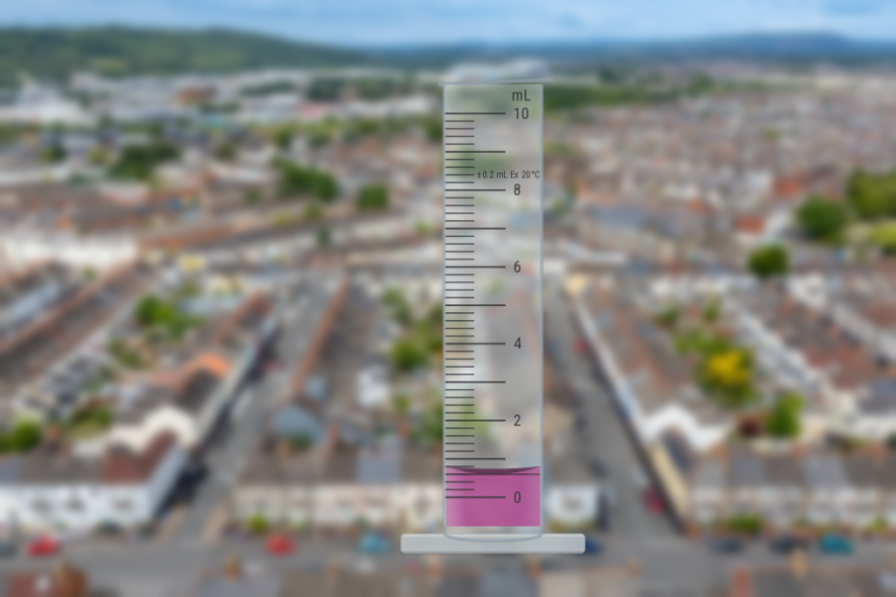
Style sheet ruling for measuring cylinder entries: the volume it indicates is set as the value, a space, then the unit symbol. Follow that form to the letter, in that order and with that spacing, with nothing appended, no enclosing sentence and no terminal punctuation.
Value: 0.6 mL
